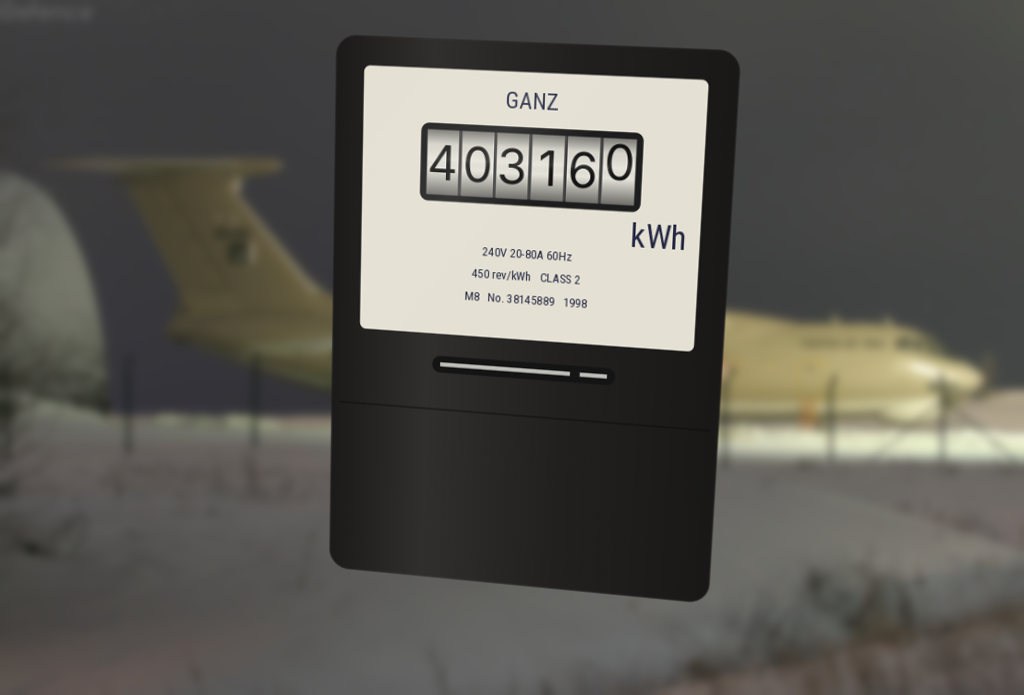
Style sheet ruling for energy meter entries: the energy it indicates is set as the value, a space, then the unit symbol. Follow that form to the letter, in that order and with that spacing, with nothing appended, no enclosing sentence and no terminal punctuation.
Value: 403160 kWh
